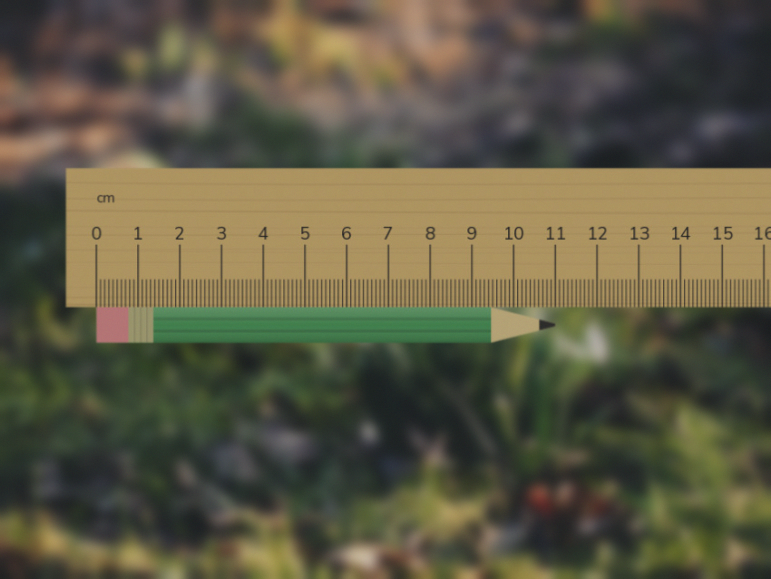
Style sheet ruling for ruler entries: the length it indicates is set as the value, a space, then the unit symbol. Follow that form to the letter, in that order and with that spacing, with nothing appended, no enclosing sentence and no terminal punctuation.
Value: 11 cm
